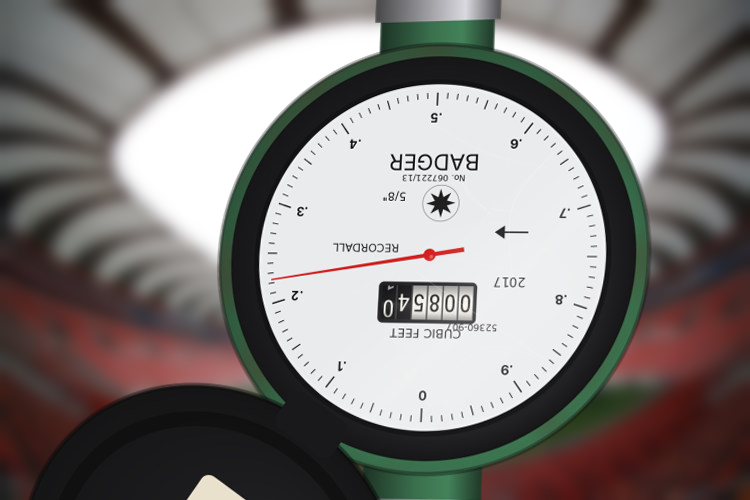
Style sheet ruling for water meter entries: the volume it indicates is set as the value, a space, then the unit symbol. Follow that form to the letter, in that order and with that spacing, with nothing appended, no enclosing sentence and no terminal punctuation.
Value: 8540.22 ft³
